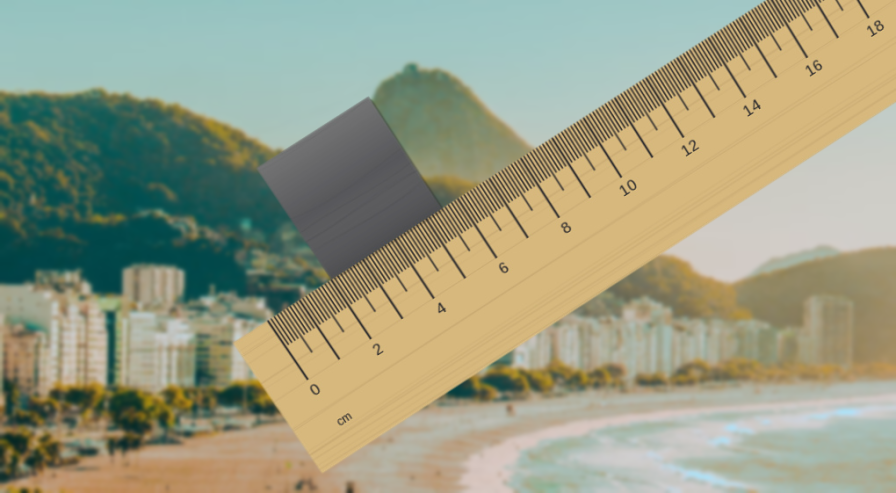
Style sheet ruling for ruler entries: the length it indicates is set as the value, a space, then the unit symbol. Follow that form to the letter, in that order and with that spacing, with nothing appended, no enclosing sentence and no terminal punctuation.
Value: 3.5 cm
